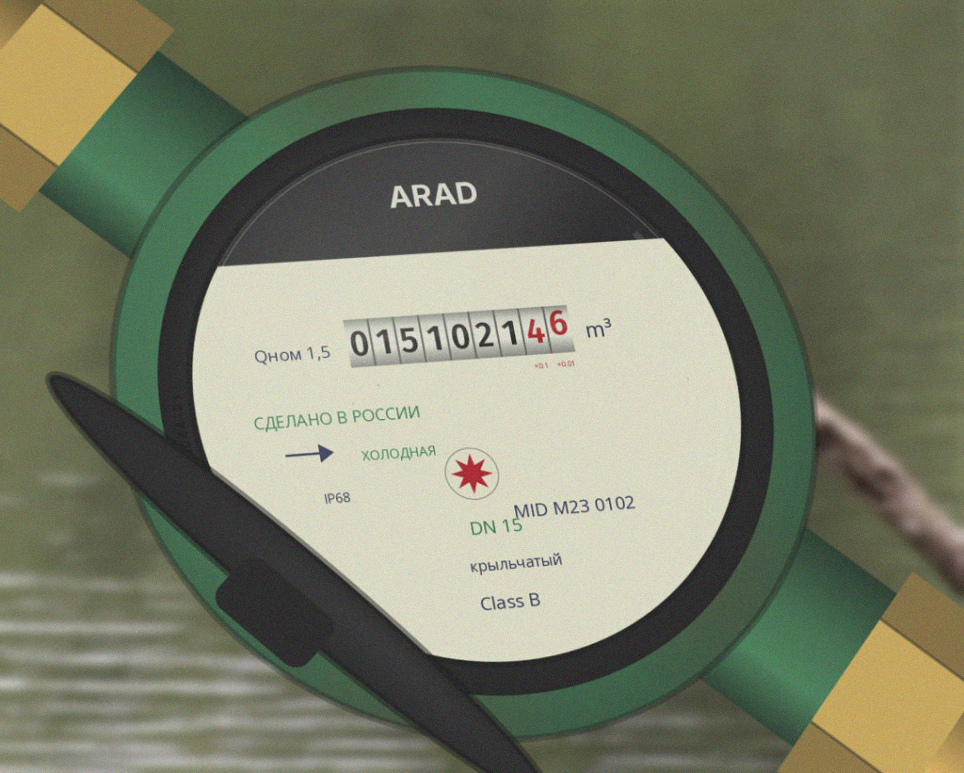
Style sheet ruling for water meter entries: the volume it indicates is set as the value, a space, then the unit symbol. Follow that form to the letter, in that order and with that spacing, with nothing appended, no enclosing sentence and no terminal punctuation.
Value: 151021.46 m³
